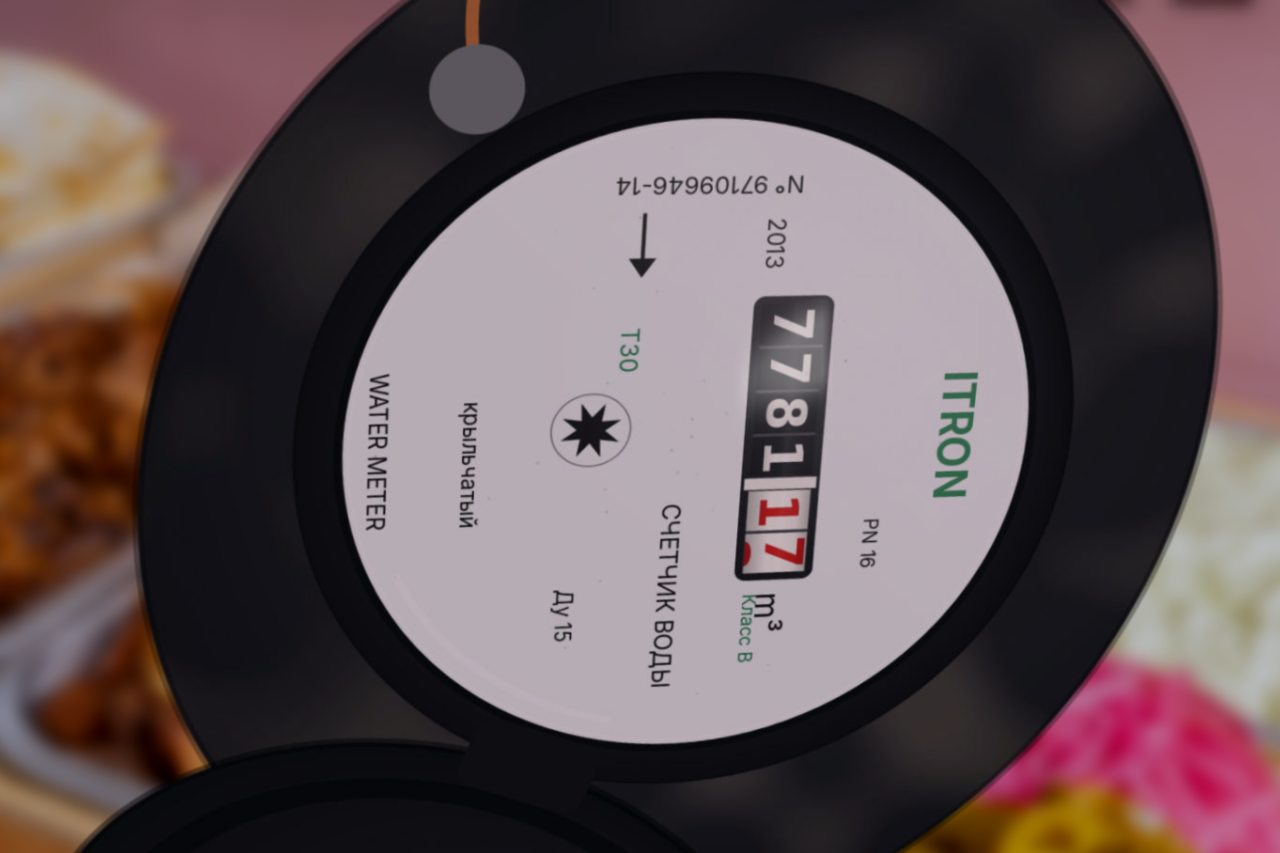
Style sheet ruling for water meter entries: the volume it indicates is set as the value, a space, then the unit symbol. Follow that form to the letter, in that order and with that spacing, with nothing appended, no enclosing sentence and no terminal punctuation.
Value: 7781.17 m³
